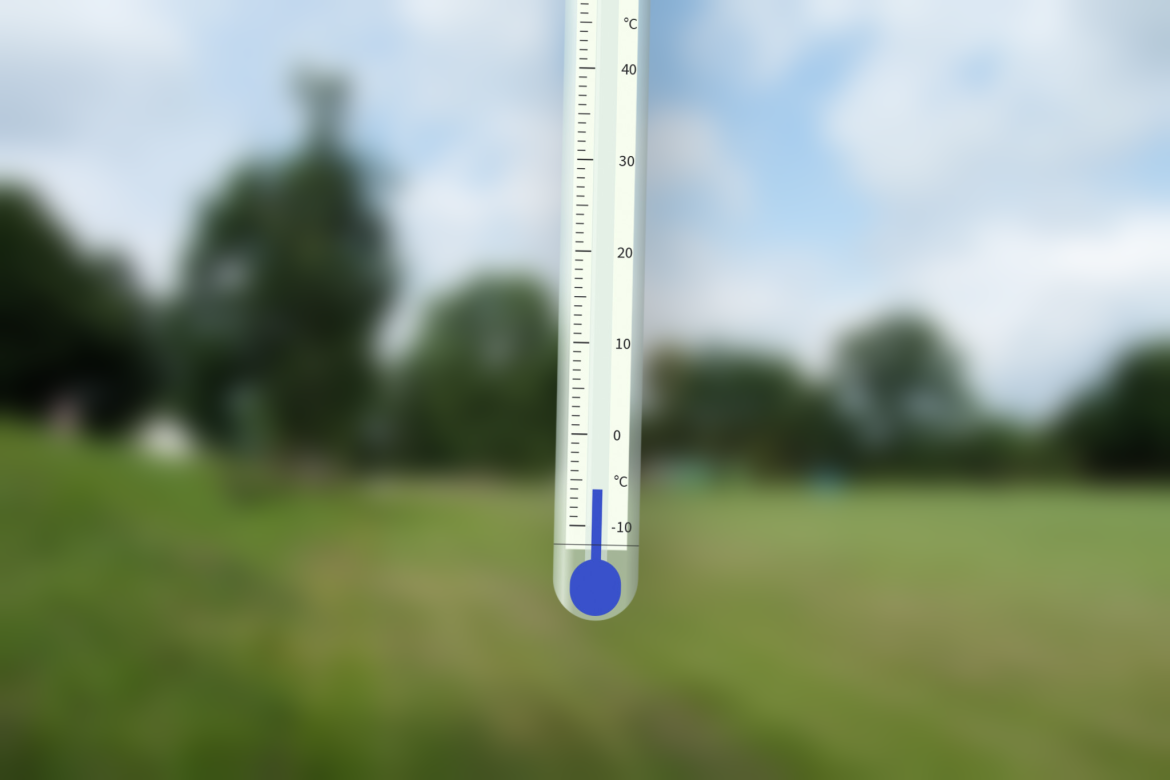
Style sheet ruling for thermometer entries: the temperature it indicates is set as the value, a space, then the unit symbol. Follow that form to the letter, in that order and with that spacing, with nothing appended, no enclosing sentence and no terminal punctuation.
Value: -6 °C
